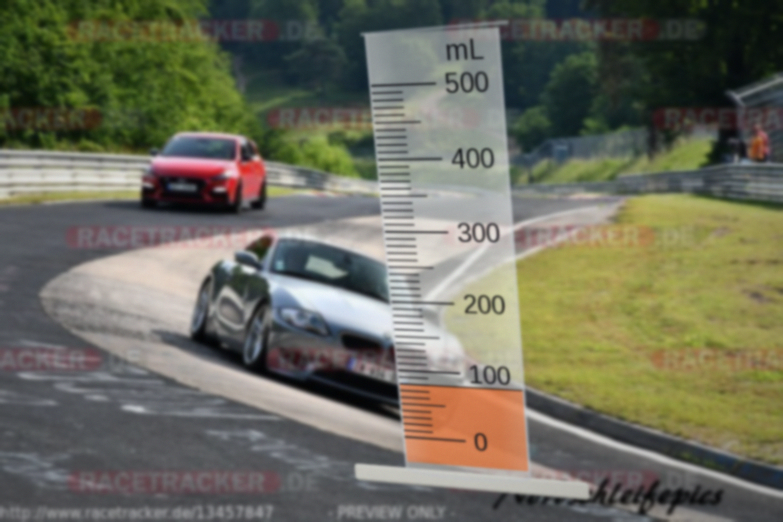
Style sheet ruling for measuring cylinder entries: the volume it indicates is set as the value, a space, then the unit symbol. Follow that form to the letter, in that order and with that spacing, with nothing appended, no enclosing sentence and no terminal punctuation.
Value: 80 mL
